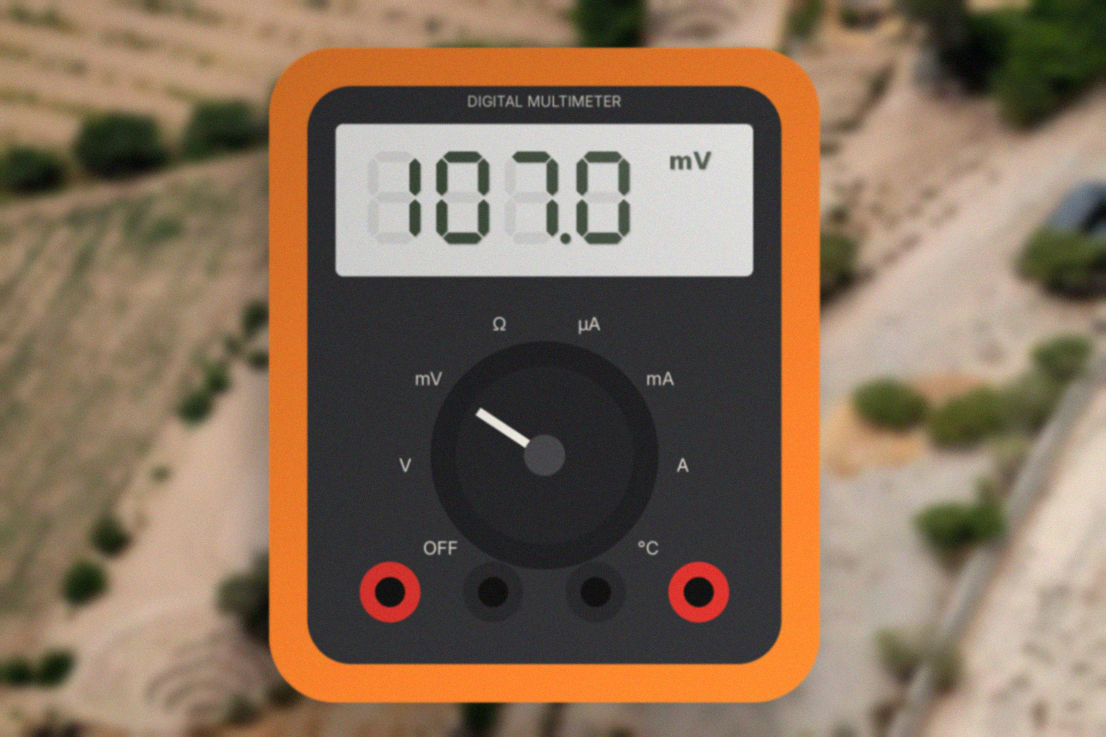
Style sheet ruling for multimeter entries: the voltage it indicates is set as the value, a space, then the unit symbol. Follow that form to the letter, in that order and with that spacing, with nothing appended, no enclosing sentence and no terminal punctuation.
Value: 107.0 mV
